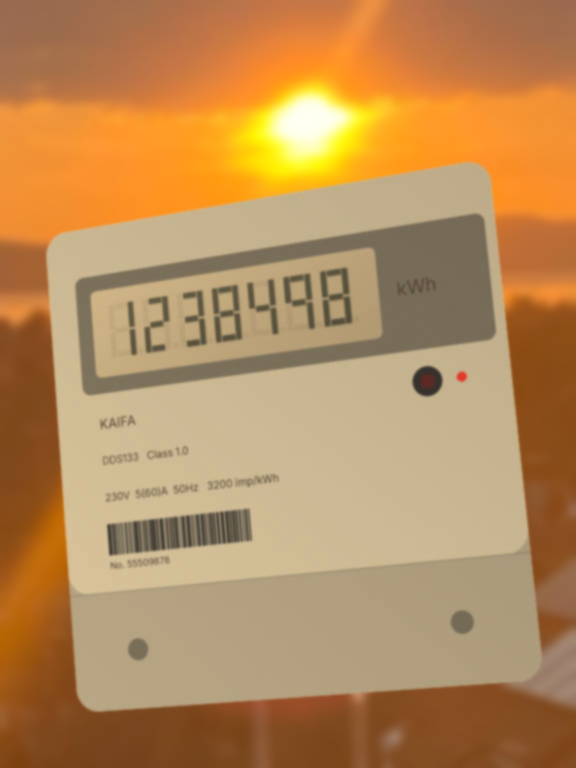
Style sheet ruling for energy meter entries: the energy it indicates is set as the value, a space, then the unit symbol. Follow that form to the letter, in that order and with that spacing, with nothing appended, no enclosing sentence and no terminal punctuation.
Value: 1238498 kWh
